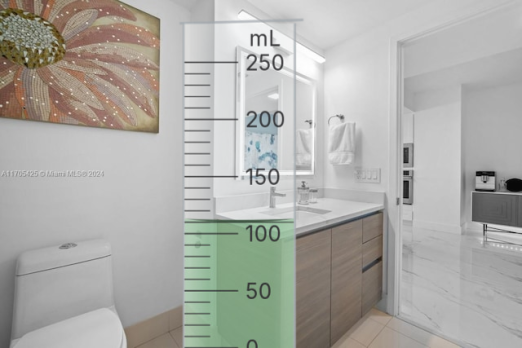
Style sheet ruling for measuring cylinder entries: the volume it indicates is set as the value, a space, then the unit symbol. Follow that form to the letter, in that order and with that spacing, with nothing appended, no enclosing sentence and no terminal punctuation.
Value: 110 mL
